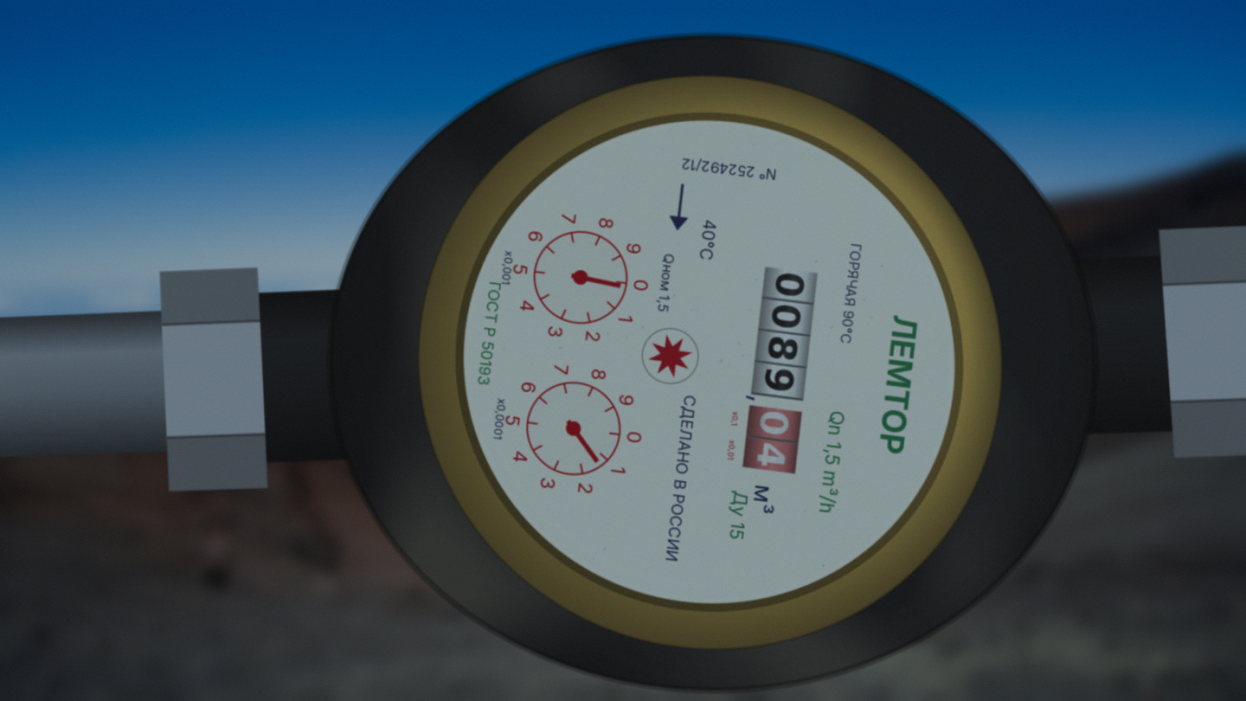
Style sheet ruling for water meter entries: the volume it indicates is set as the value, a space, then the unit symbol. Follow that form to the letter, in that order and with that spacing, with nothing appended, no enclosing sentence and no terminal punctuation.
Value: 89.0401 m³
